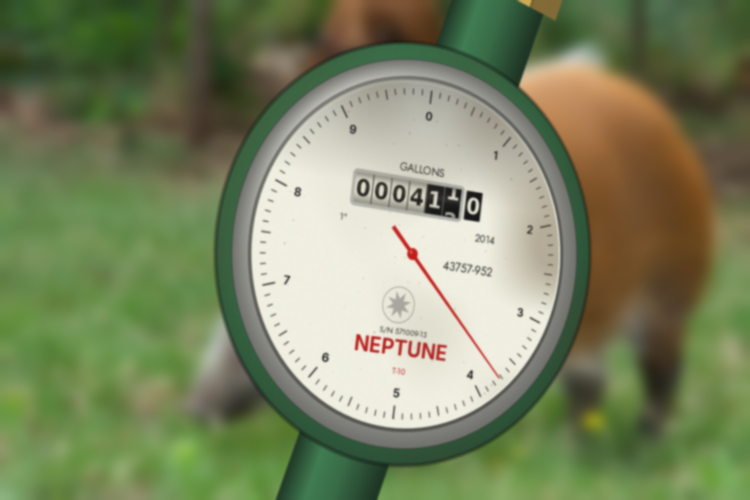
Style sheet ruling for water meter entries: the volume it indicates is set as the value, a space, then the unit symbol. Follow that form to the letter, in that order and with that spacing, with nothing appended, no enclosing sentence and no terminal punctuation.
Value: 4113.7 gal
